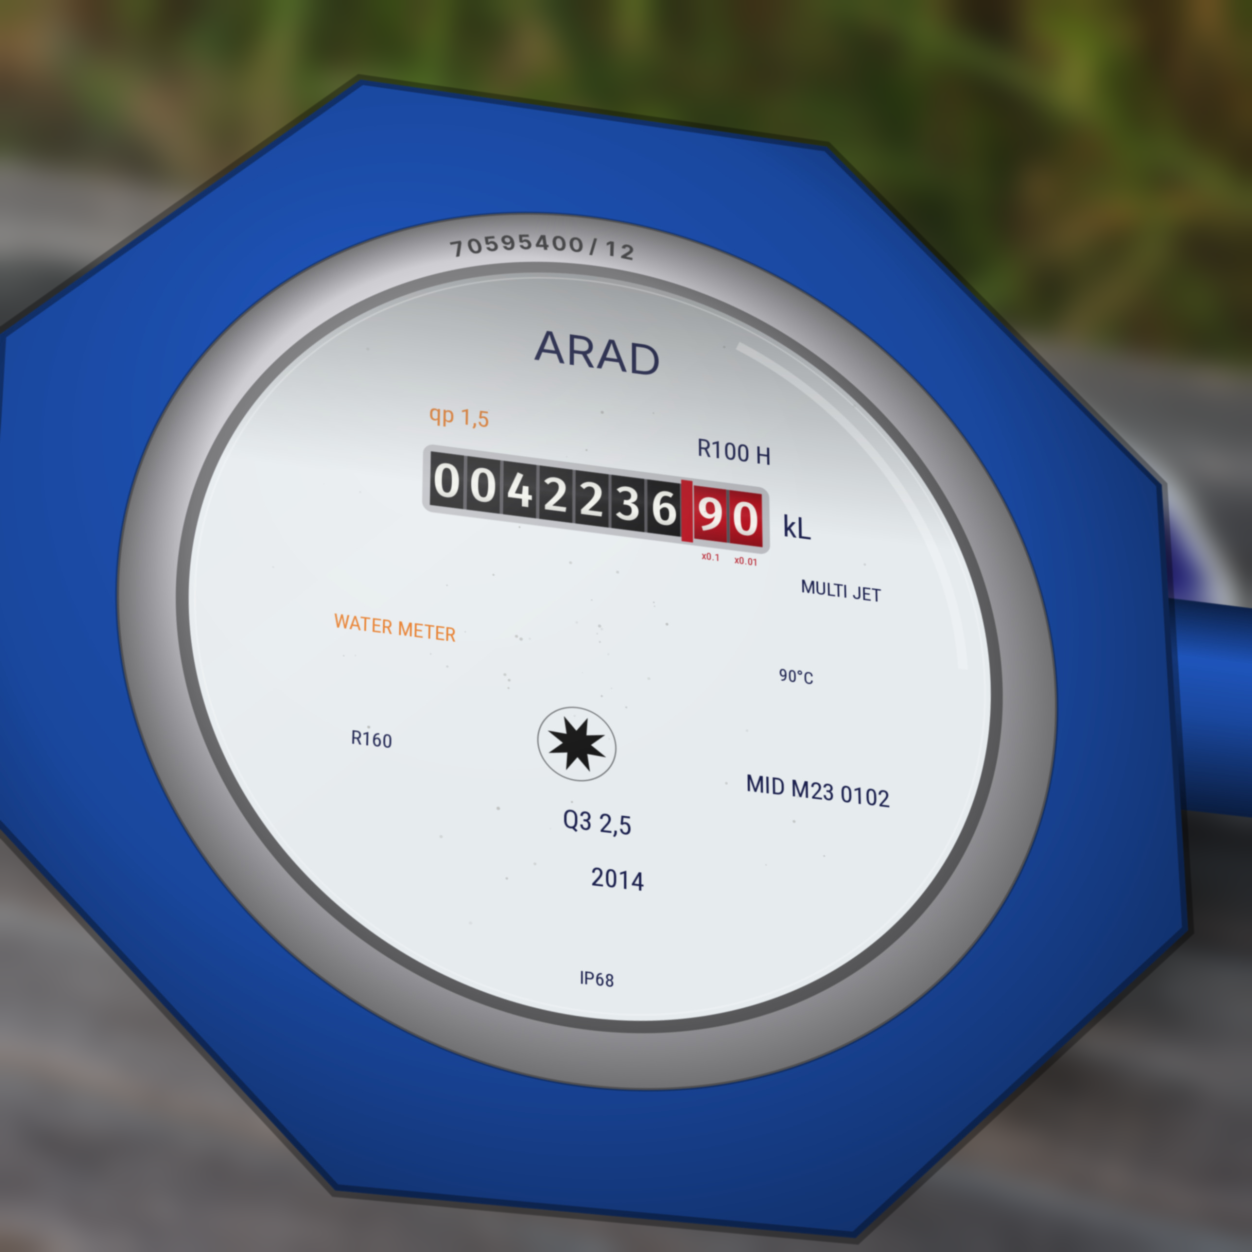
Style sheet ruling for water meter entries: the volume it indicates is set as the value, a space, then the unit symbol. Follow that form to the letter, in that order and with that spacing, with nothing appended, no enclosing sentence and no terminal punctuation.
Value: 42236.90 kL
